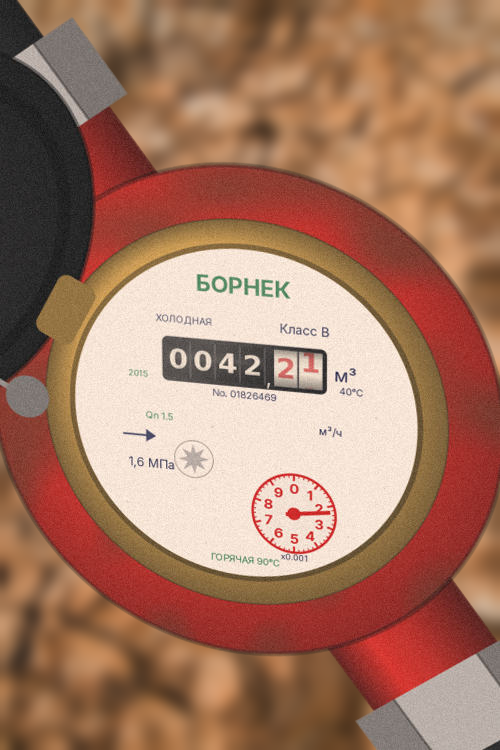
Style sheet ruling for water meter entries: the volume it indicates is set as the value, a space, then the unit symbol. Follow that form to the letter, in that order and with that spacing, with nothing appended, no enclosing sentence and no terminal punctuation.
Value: 42.212 m³
